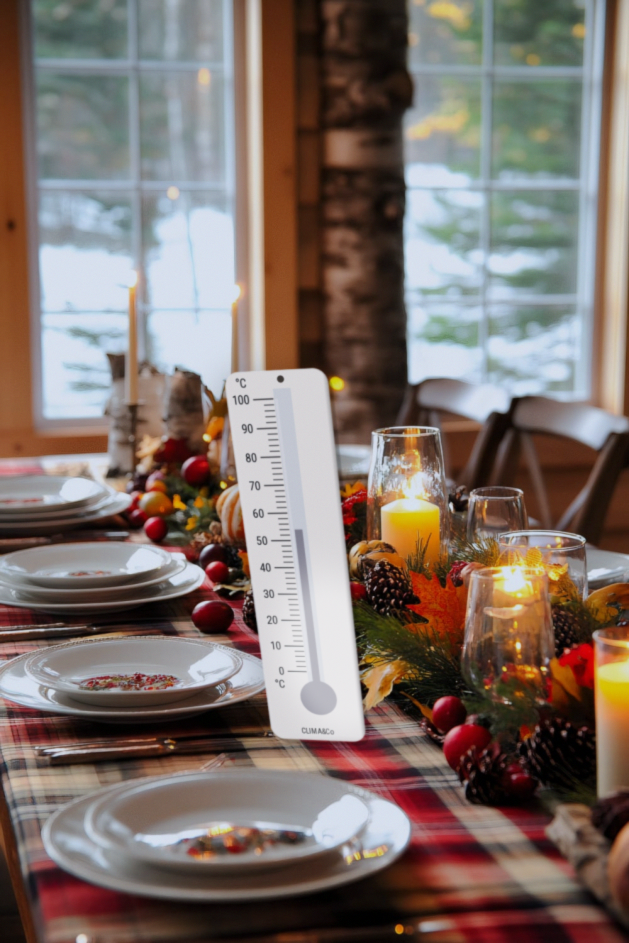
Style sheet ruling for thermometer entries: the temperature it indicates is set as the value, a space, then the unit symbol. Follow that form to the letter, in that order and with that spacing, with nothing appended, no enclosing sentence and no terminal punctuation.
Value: 54 °C
